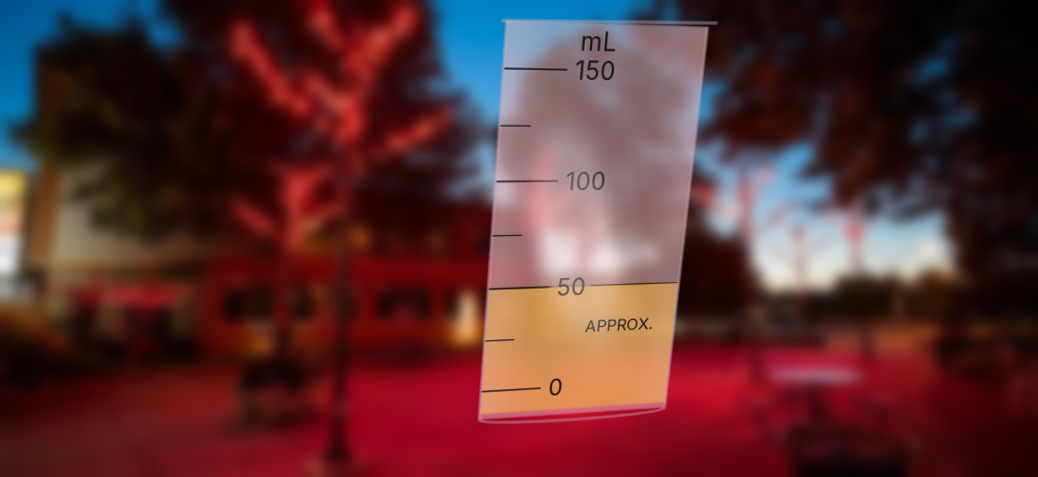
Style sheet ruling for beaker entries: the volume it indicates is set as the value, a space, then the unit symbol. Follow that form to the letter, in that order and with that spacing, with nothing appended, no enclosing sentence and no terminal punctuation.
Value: 50 mL
